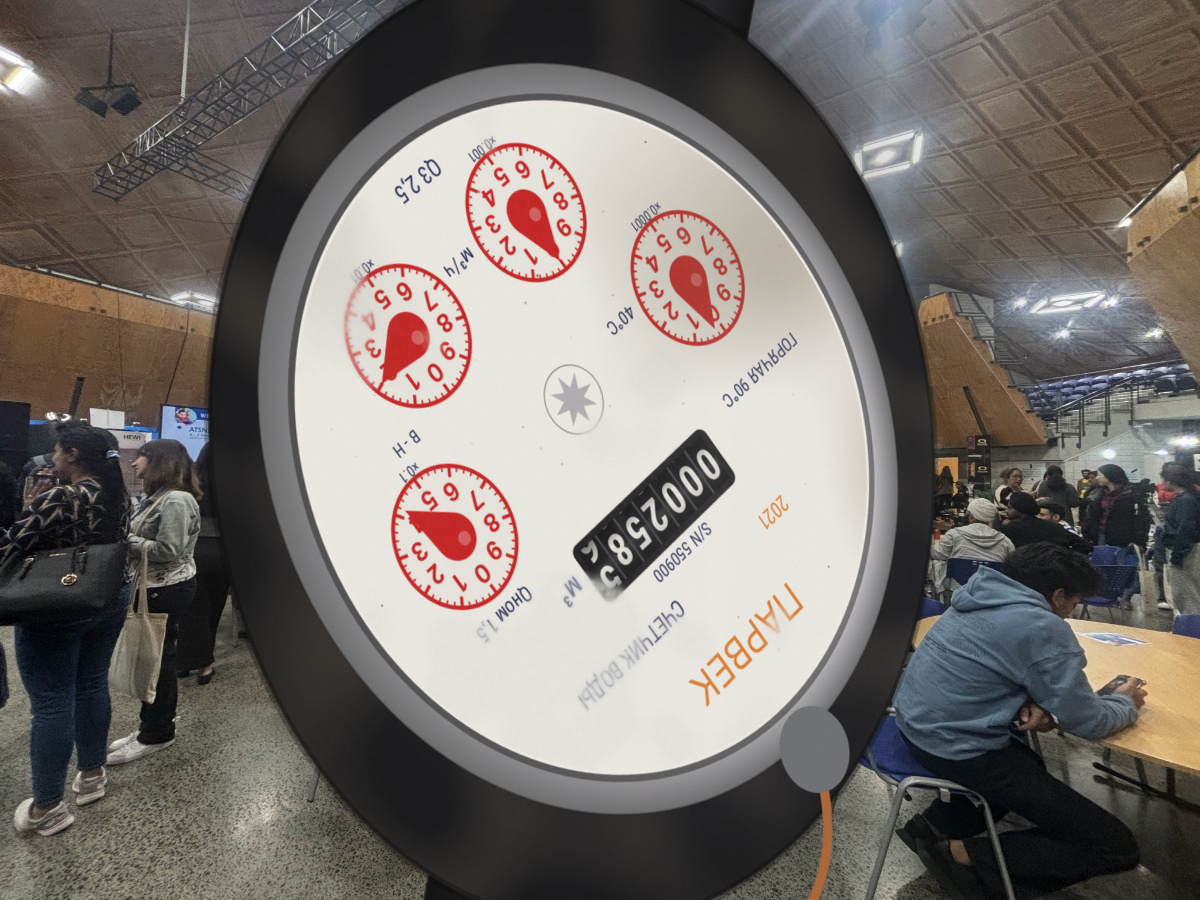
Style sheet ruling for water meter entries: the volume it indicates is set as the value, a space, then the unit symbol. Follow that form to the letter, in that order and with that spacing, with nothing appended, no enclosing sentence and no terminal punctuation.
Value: 2585.4200 m³
